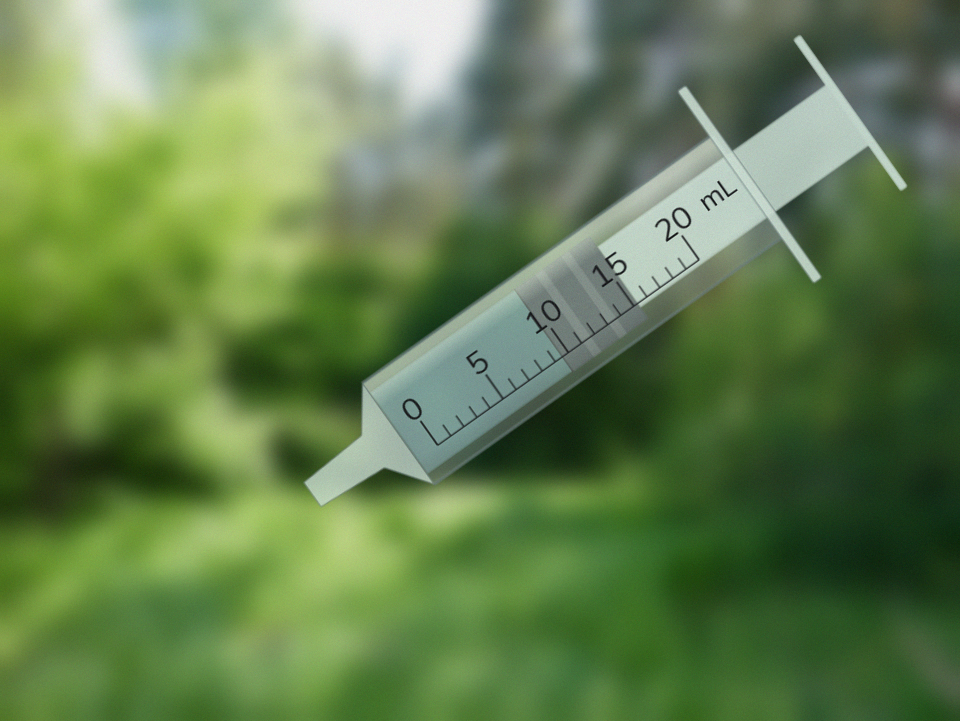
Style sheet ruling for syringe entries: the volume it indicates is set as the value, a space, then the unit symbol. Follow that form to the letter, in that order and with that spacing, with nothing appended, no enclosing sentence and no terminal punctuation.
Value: 9.5 mL
